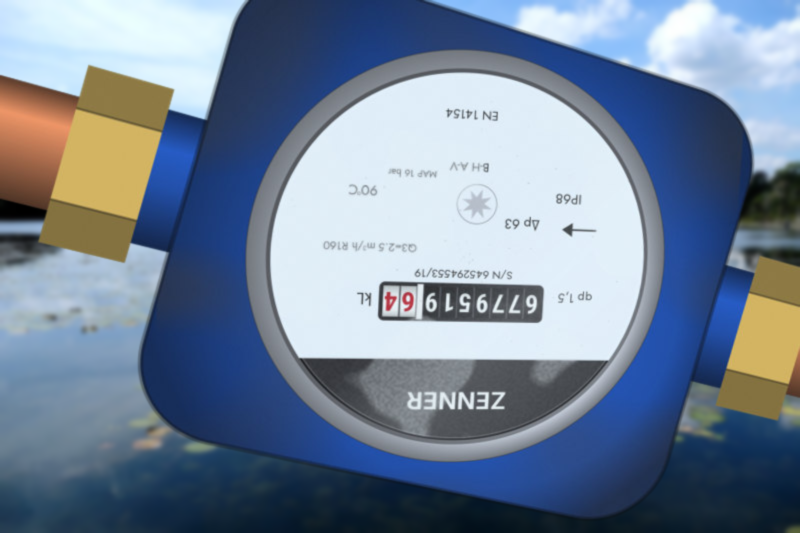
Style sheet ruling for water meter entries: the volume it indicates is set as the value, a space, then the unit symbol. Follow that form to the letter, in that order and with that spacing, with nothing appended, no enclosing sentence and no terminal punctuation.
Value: 6779519.64 kL
